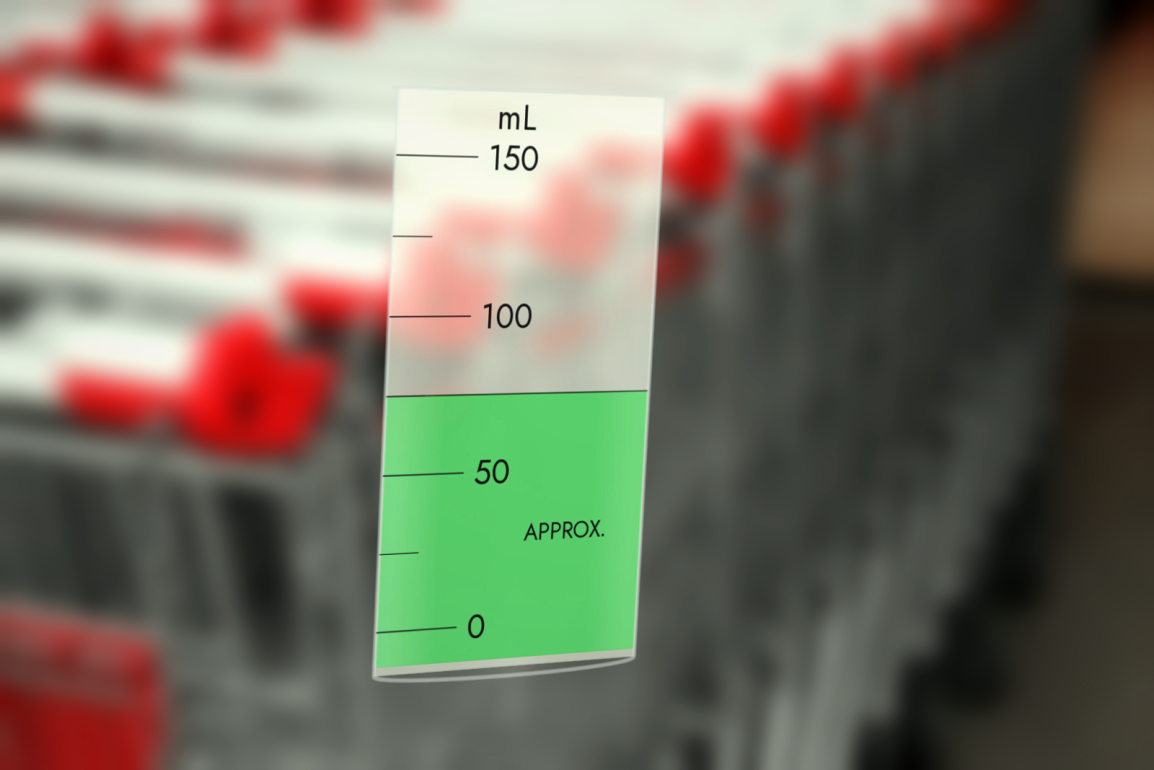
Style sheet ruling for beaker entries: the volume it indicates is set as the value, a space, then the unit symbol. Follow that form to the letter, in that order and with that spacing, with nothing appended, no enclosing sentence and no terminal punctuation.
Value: 75 mL
